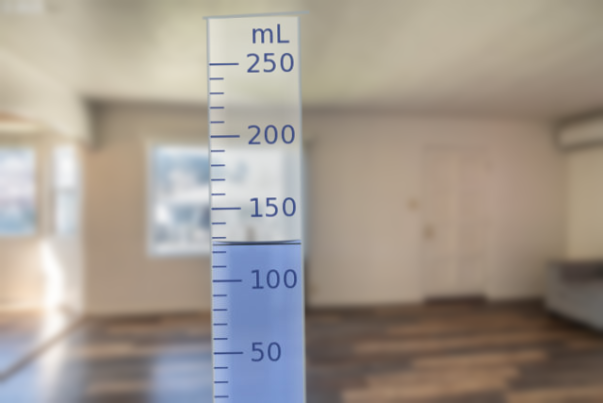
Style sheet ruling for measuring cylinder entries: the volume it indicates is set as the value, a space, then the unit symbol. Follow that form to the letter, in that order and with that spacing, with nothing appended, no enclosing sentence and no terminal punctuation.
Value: 125 mL
